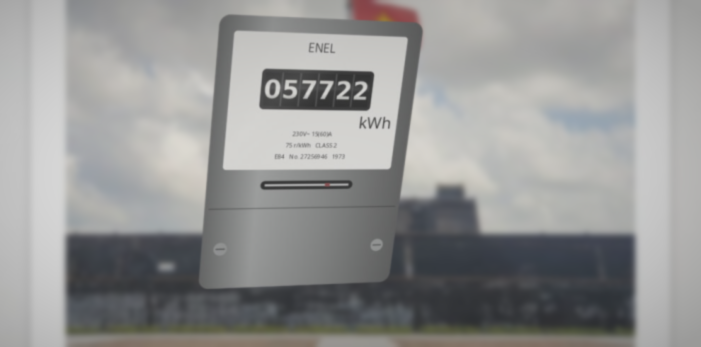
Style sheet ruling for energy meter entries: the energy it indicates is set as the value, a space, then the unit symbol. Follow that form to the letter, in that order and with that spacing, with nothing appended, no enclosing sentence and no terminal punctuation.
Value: 57722 kWh
